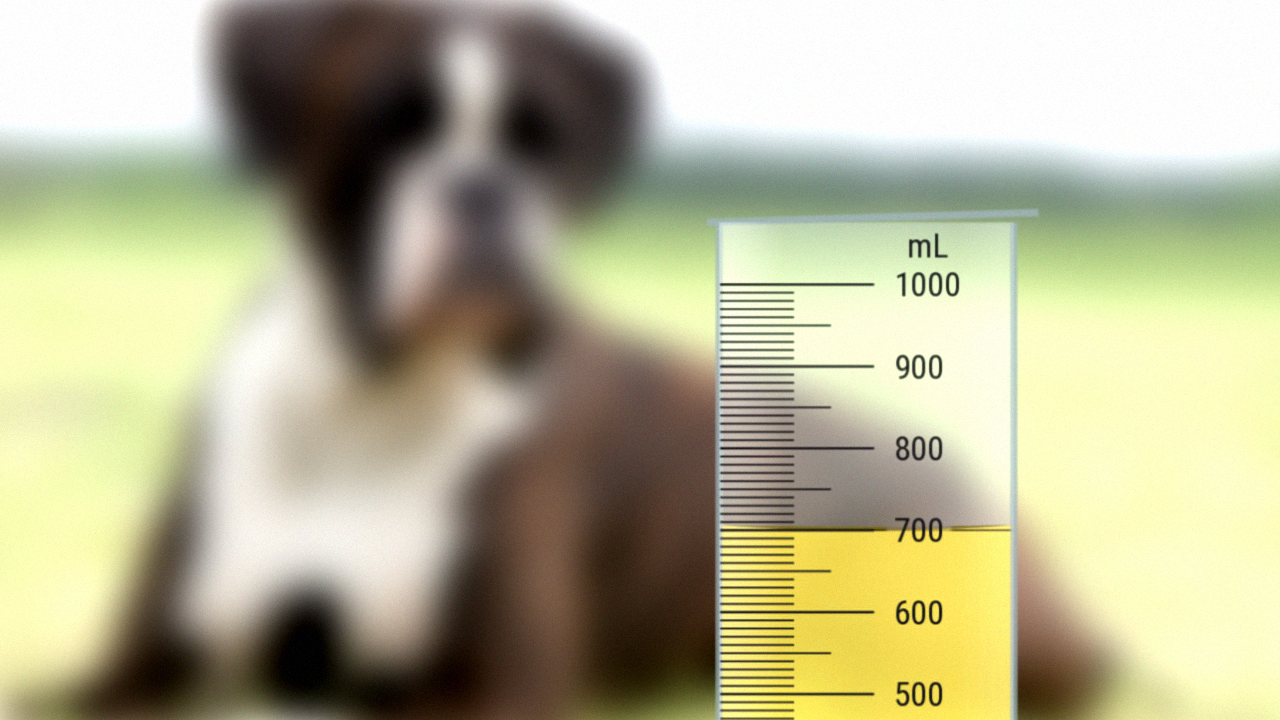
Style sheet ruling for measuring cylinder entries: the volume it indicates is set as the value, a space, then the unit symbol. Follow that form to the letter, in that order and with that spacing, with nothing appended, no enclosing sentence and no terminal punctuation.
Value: 700 mL
